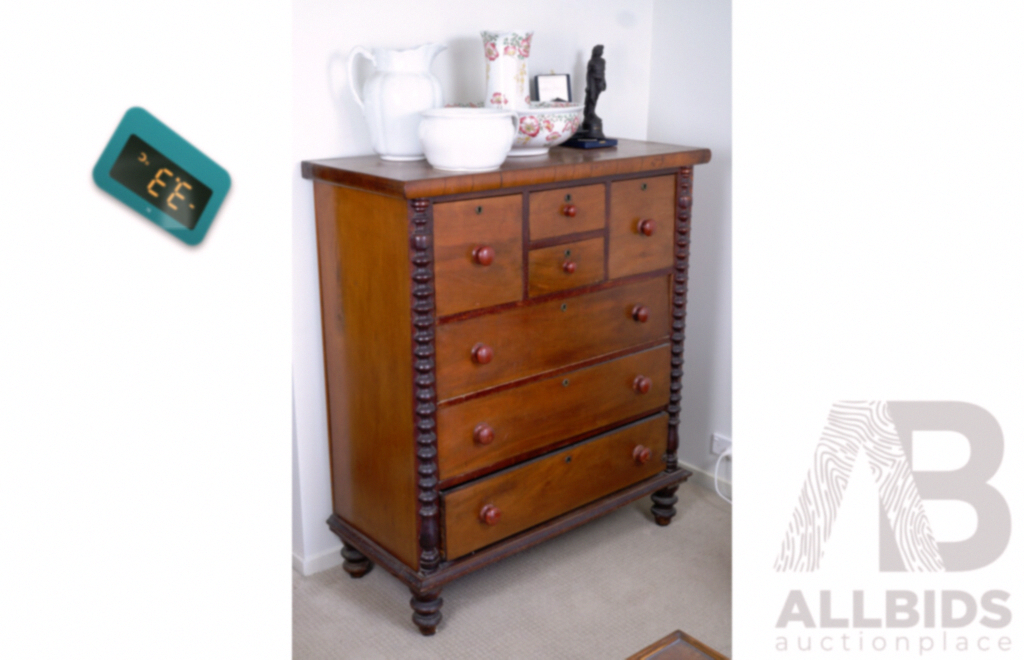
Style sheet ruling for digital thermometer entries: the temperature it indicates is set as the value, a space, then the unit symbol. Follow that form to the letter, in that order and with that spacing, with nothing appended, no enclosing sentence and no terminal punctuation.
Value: -3.3 °C
